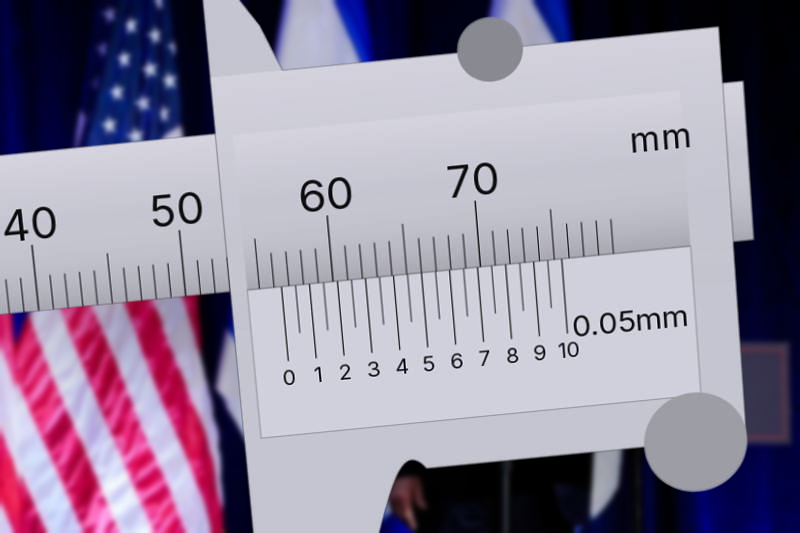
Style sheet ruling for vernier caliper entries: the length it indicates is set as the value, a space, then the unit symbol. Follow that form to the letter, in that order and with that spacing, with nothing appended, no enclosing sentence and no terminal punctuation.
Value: 56.5 mm
